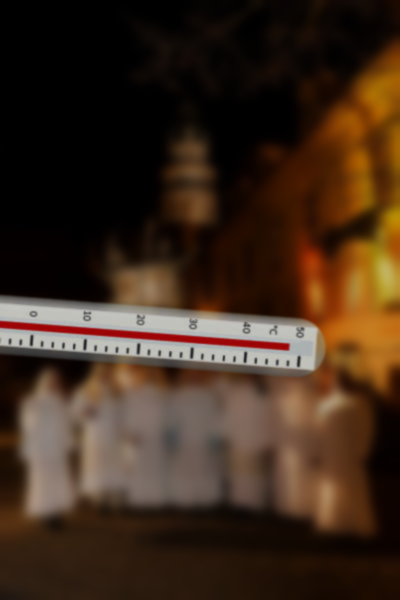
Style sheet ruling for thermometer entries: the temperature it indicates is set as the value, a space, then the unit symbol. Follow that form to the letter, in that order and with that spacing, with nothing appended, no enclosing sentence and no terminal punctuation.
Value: 48 °C
